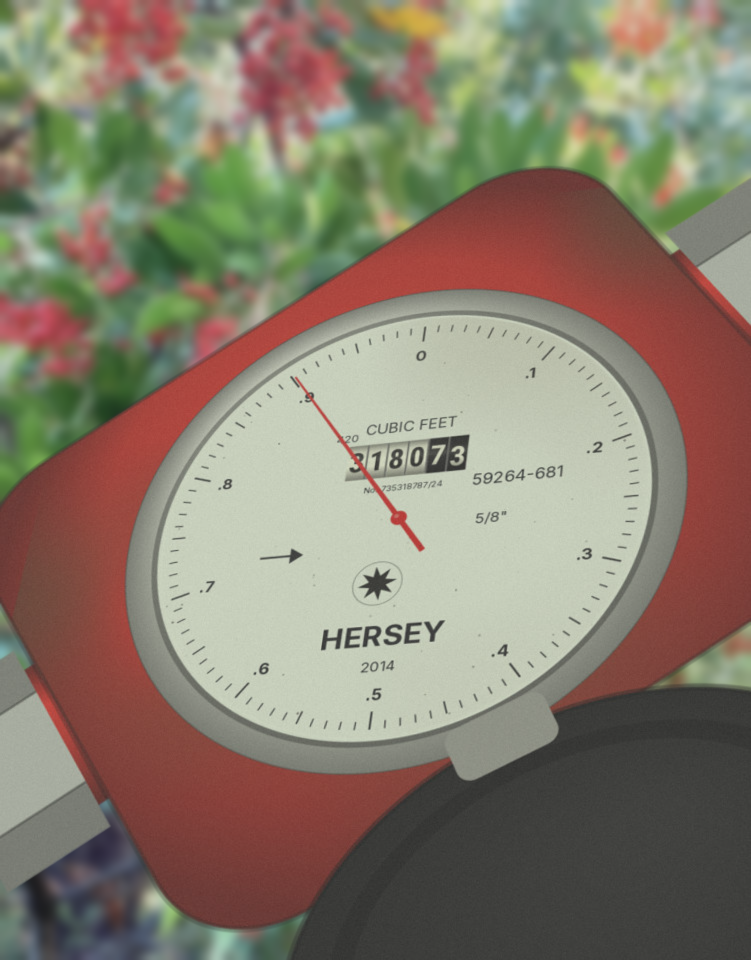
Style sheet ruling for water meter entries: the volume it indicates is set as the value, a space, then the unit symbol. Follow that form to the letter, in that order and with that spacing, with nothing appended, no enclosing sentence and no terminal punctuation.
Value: 318072.90 ft³
